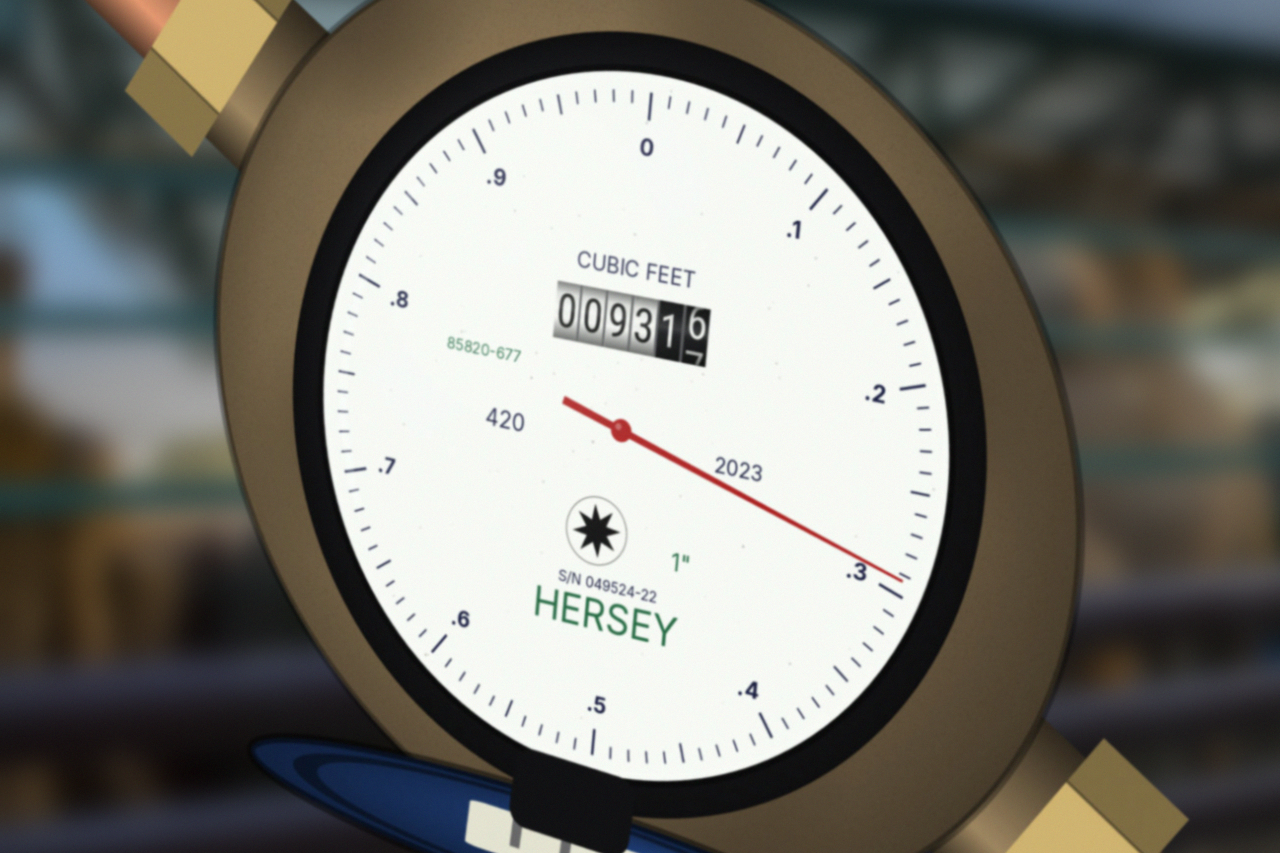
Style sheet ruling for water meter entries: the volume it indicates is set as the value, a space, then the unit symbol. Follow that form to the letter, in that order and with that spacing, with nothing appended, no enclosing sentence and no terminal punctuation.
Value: 9316.29 ft³
